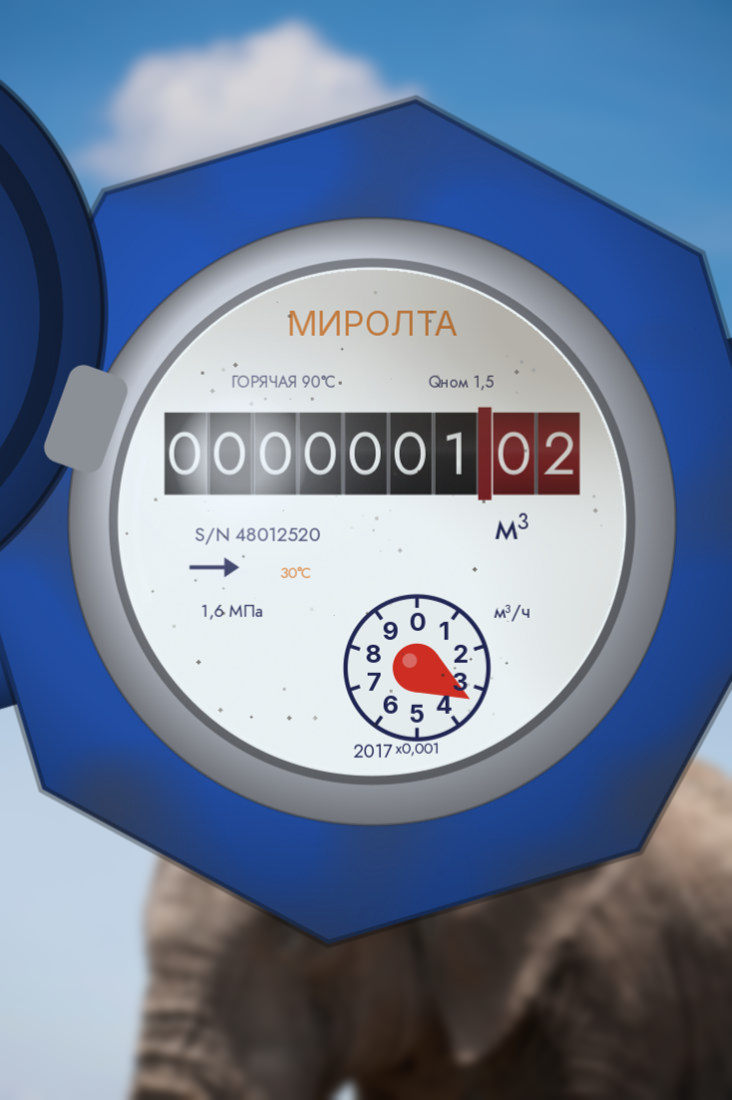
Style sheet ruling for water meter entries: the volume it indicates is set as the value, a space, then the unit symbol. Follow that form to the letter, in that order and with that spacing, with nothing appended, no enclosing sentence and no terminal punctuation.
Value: 1.023 m³
